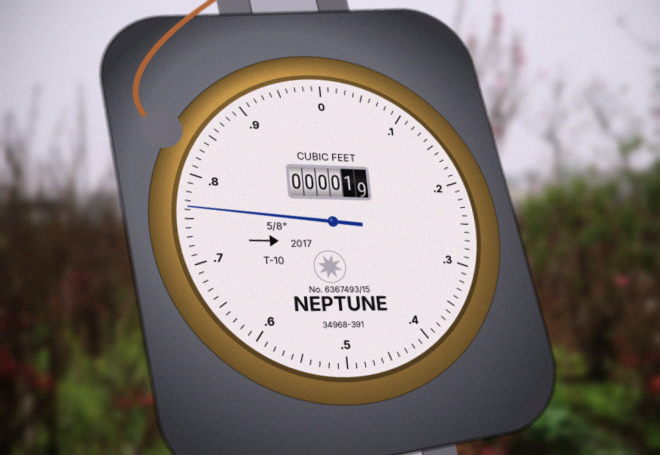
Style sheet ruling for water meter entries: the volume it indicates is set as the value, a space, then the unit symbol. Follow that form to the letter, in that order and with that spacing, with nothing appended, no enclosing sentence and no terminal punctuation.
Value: 18.76 ft³
